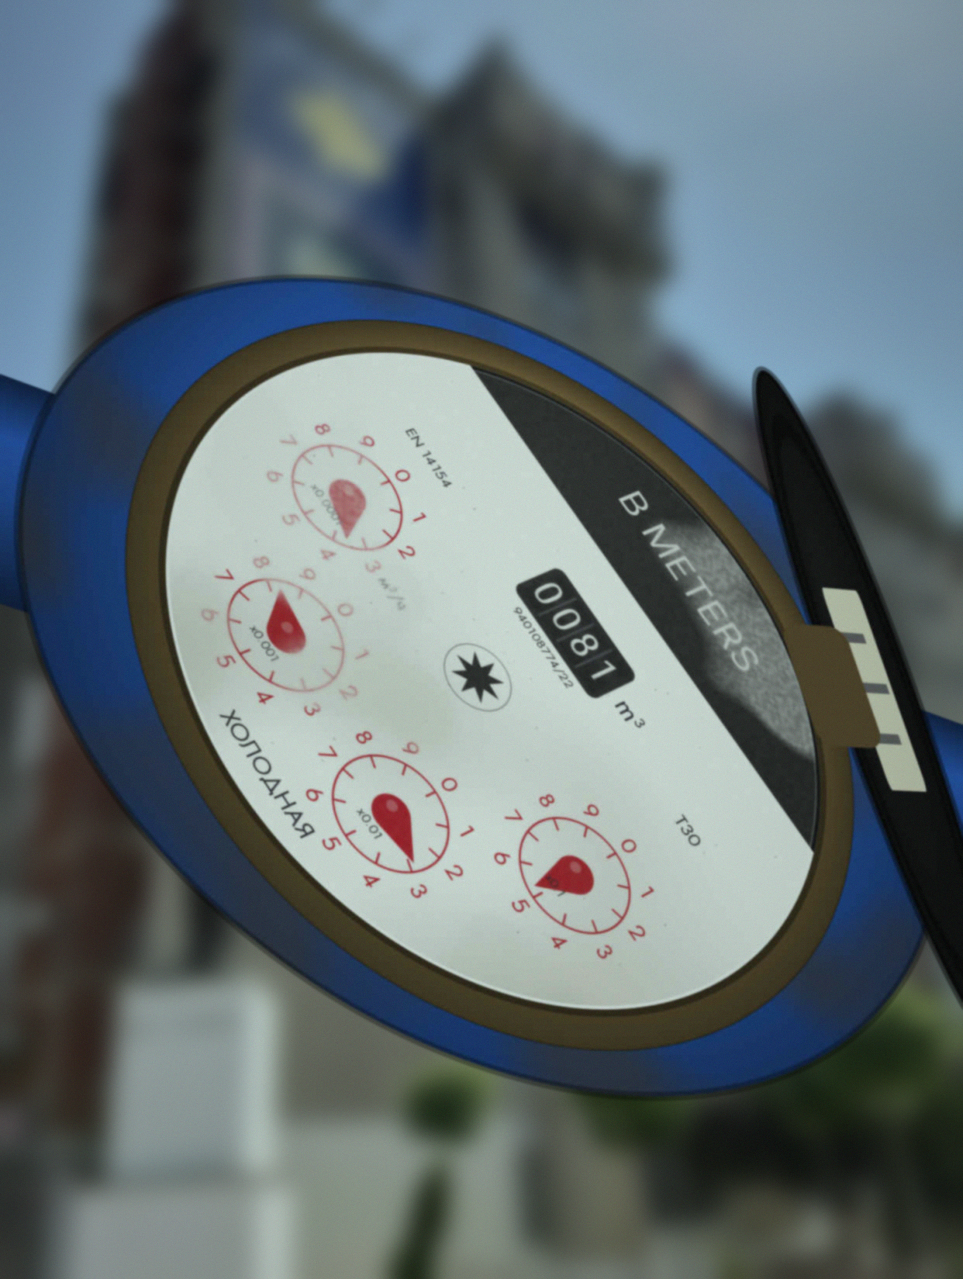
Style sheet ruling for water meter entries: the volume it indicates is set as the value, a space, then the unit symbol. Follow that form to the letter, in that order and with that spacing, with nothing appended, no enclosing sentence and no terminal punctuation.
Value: 81.5283 m³
